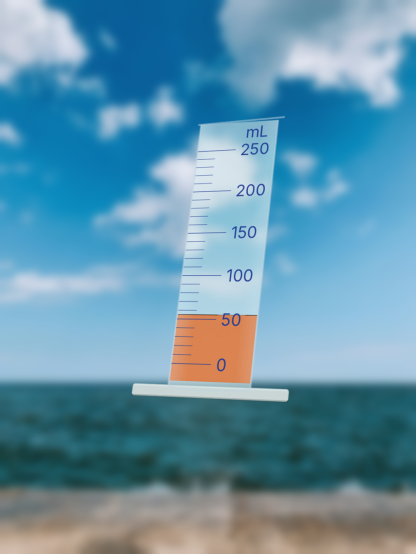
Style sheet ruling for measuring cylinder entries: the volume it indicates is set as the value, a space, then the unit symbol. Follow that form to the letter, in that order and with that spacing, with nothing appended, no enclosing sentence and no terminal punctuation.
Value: 55 mL
